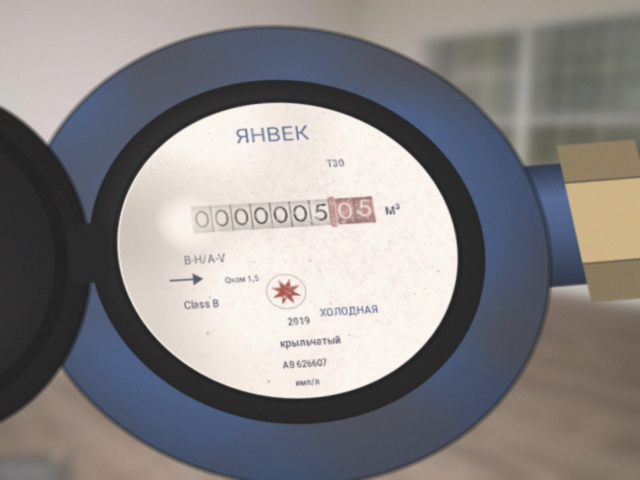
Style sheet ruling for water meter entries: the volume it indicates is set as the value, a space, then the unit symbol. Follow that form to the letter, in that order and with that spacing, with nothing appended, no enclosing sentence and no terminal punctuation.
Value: 5.05 m³
